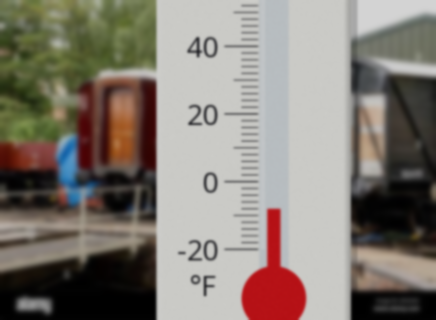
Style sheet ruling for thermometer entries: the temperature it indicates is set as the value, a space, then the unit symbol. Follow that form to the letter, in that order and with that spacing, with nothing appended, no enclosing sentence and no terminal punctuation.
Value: -8 °F
